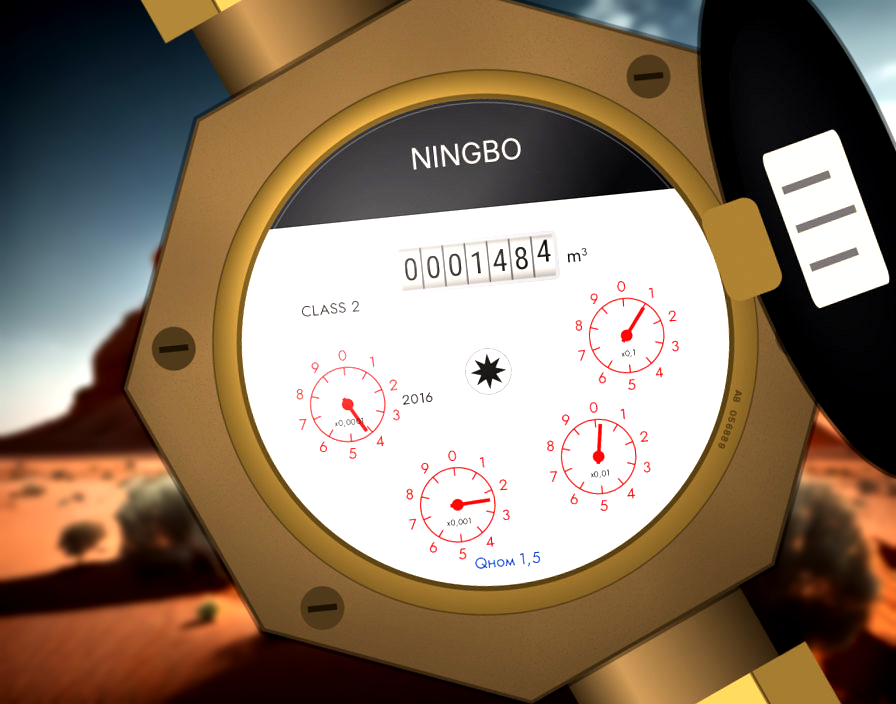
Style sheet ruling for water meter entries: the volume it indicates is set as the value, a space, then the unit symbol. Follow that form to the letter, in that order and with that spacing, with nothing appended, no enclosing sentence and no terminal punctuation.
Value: 1484.1024 m³
